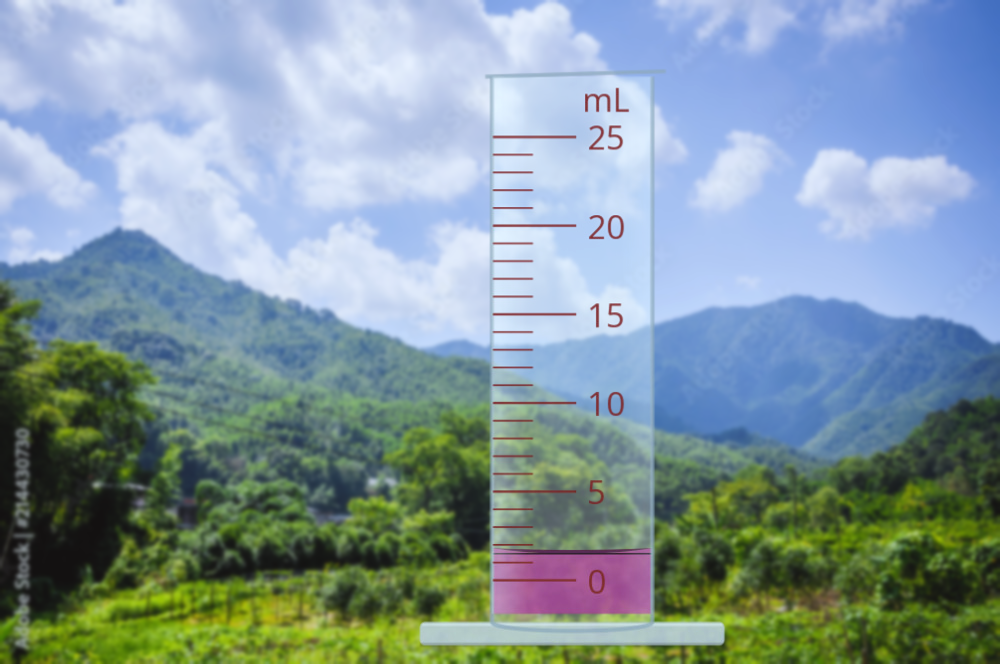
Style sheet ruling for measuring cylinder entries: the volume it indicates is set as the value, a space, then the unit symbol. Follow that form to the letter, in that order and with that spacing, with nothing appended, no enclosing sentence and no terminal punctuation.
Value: 1.5 mL
